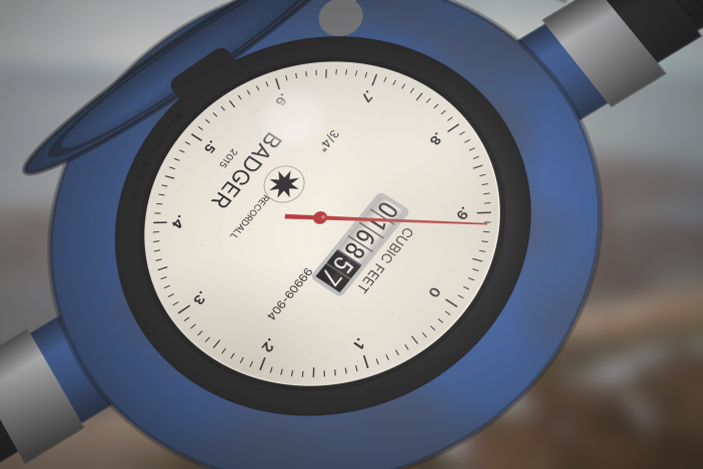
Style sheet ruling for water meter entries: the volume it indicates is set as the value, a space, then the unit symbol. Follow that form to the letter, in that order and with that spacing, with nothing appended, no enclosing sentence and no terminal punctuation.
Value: 16856.91 ft³
